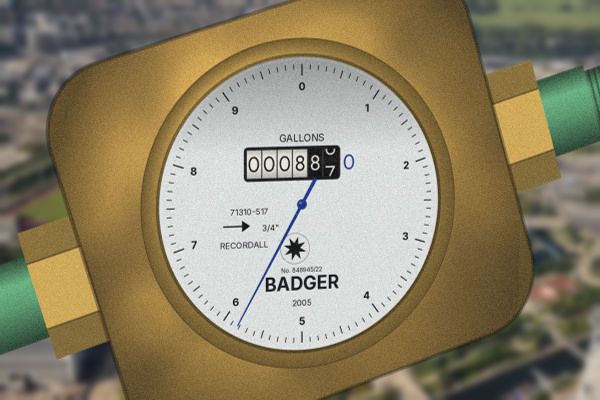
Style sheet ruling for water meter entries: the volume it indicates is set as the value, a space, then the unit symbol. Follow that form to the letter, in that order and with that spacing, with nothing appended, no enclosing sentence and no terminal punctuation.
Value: 8865.8 gal
